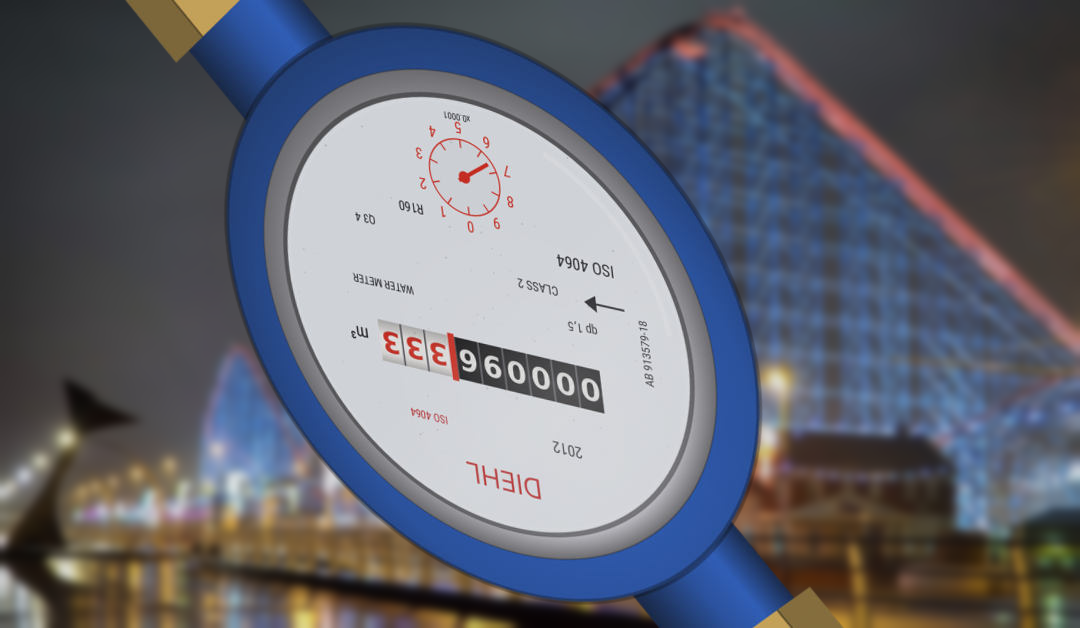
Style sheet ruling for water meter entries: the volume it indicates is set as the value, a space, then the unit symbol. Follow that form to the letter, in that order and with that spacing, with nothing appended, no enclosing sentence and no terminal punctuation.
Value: 96.3336 m³
